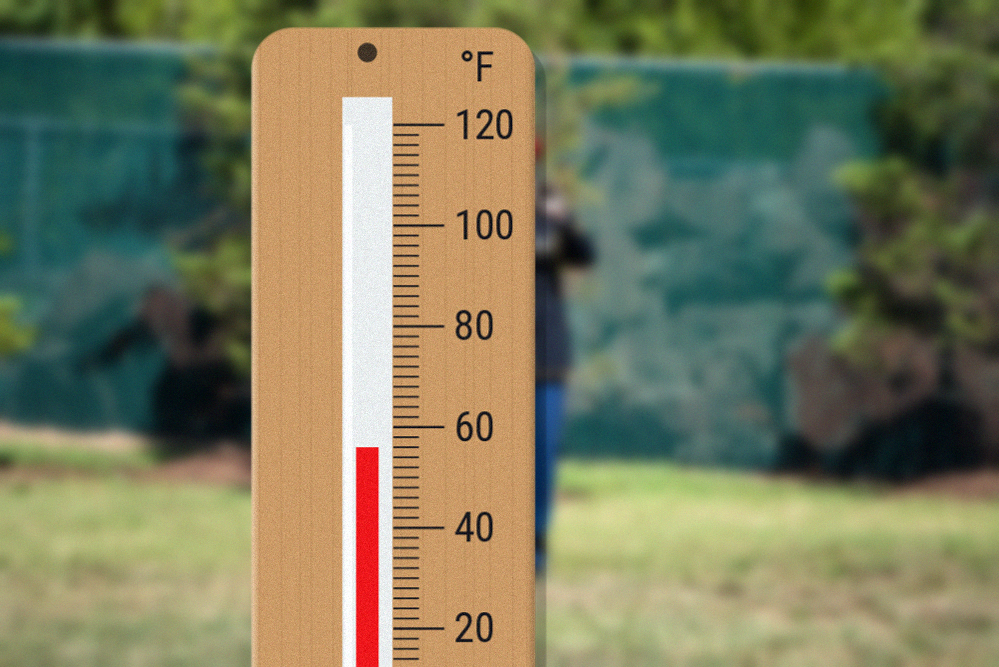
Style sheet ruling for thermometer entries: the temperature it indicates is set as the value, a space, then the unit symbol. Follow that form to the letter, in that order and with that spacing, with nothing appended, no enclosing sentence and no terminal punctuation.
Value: 56 °F
